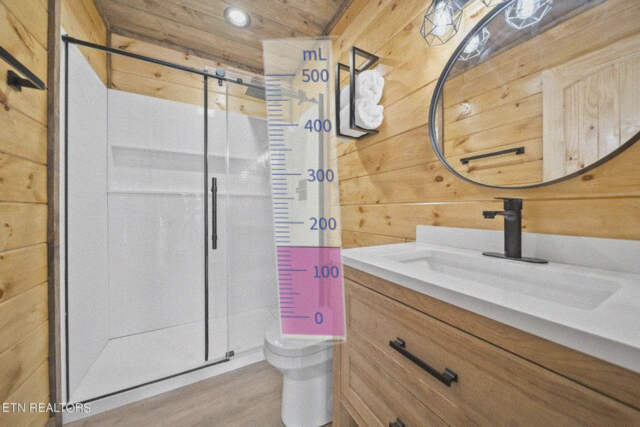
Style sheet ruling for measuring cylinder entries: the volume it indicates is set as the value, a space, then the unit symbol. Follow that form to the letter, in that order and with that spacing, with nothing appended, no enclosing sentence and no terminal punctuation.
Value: 150 mL
